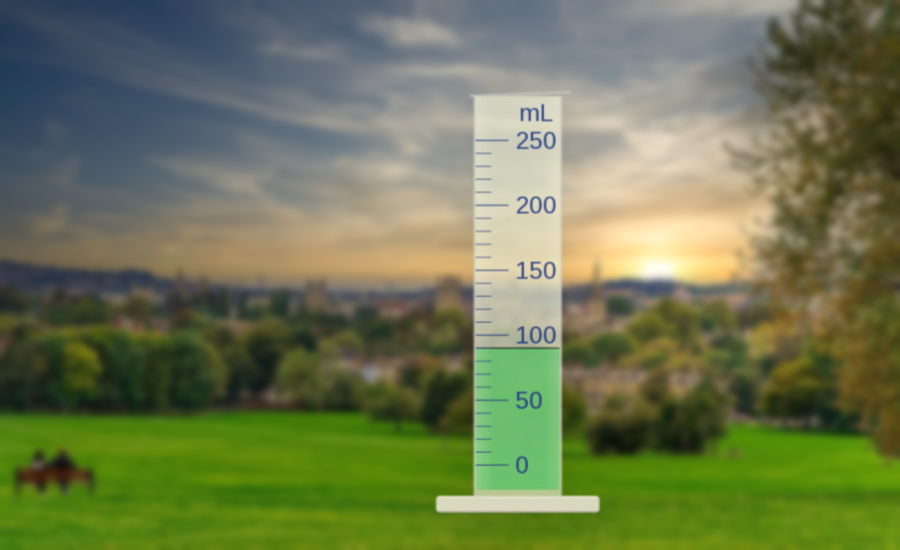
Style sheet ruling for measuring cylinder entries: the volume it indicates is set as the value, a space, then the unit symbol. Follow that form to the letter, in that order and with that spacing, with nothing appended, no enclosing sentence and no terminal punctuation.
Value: 90 mL
